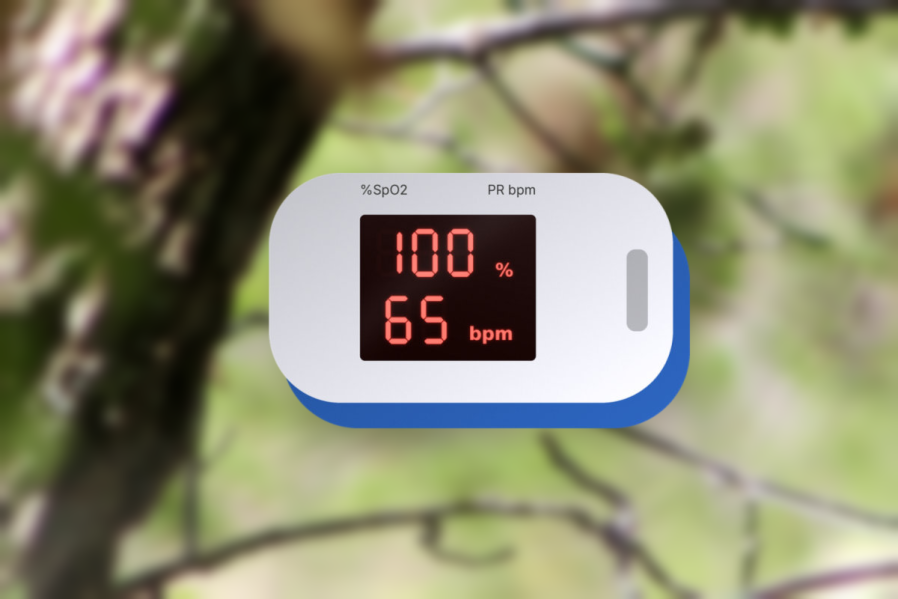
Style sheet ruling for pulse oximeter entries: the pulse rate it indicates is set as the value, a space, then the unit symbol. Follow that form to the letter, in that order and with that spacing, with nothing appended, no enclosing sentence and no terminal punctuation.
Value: 65 bpm
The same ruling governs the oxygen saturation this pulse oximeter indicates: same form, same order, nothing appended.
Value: 100 %
